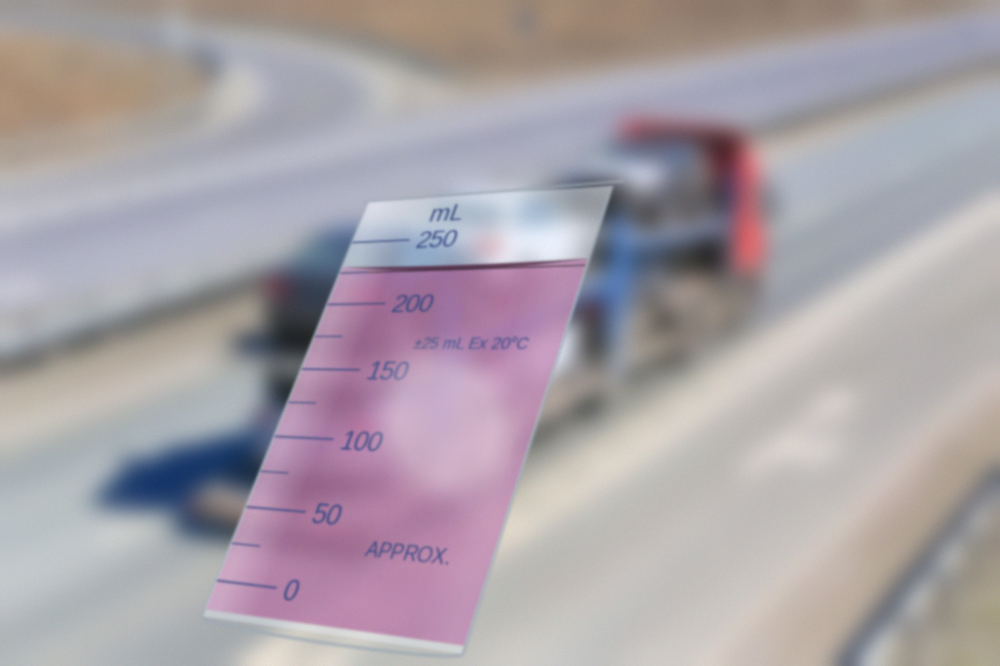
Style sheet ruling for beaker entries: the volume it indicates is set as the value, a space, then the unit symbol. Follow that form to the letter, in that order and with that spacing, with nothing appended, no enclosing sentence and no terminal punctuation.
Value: 225 mL
